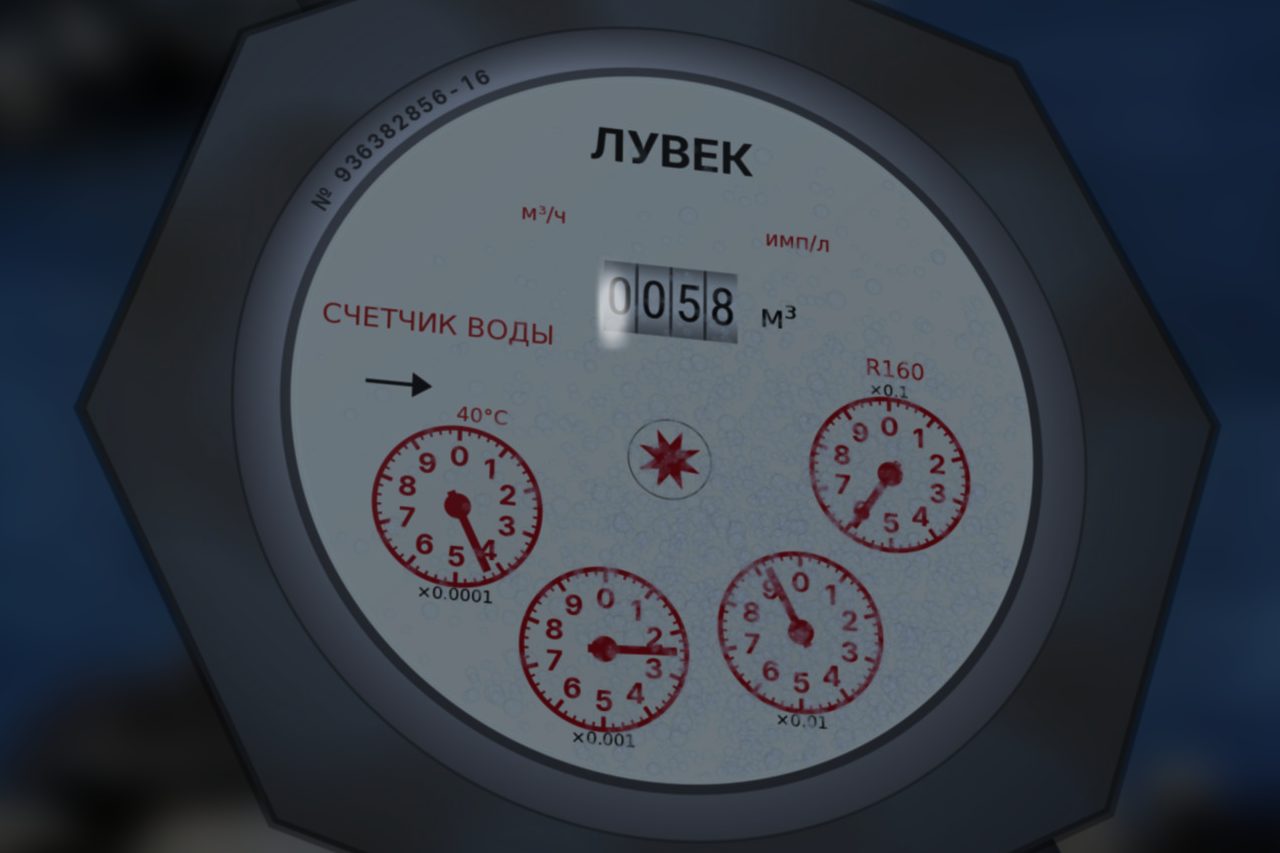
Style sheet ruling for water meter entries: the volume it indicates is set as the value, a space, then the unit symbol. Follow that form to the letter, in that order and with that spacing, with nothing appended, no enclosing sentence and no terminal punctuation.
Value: 58.5924 m³
